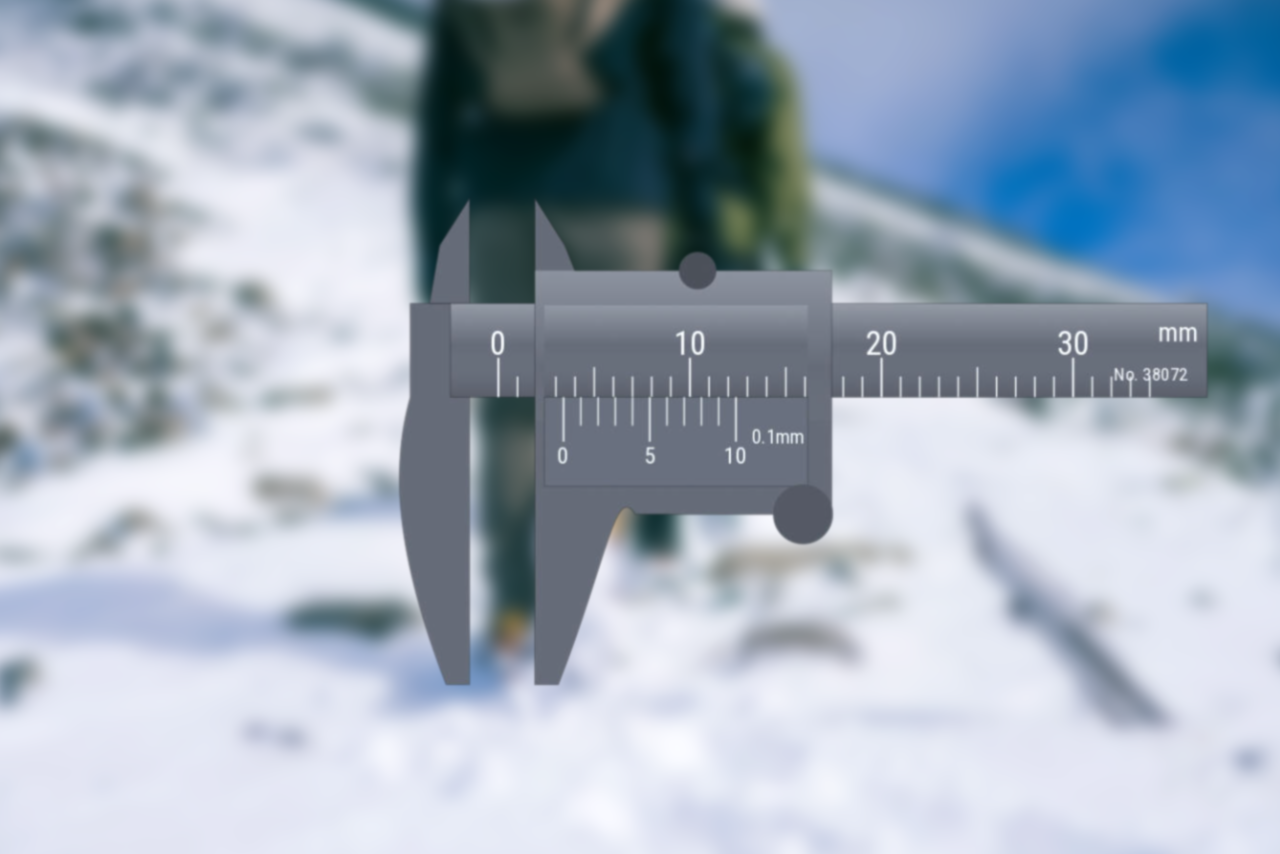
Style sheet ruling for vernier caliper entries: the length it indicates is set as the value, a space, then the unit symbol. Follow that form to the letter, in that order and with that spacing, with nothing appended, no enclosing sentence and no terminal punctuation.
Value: 3.4 mm
